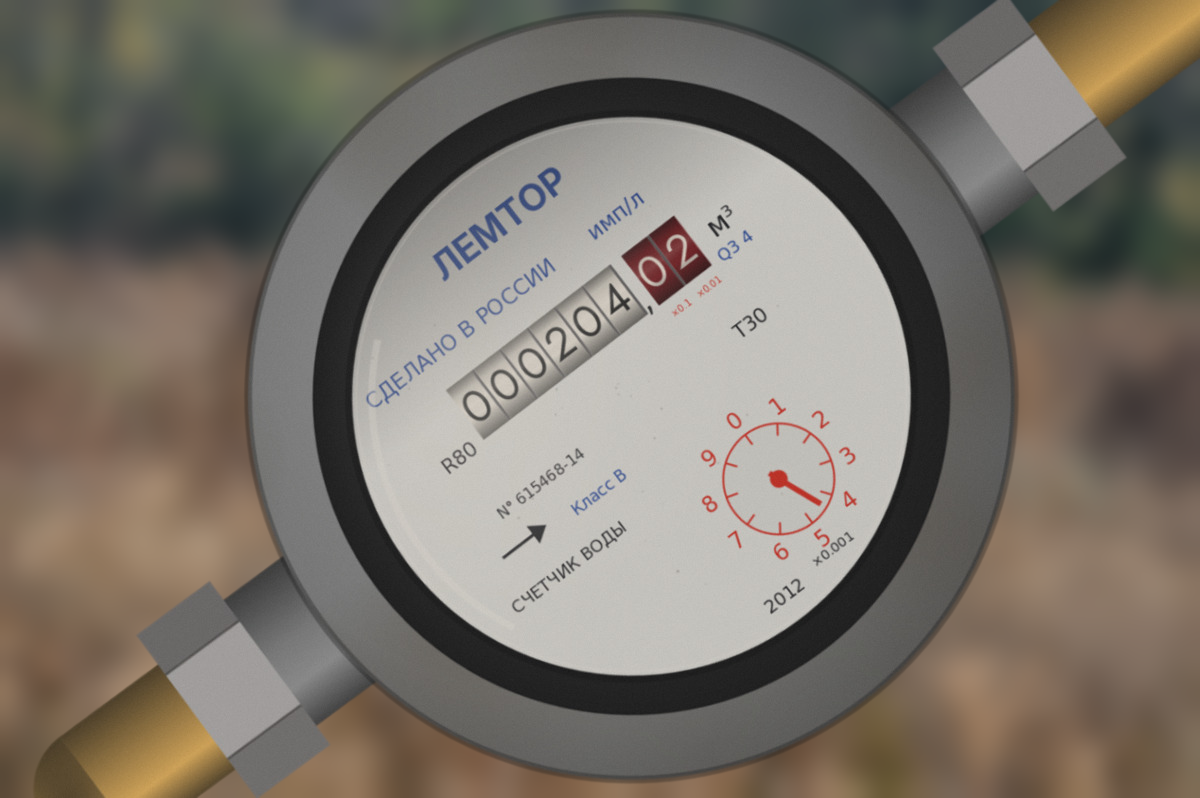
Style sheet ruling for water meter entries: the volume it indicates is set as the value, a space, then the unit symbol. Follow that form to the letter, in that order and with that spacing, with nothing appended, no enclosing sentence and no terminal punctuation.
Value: 204.024 m³
